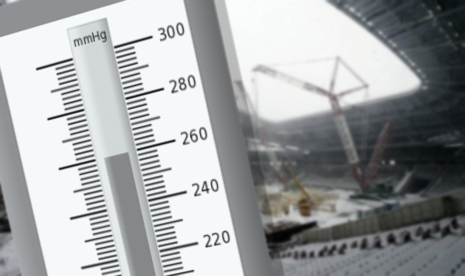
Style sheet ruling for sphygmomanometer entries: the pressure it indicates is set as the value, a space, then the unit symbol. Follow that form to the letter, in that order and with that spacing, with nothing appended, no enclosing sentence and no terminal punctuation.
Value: 260 mmHg
